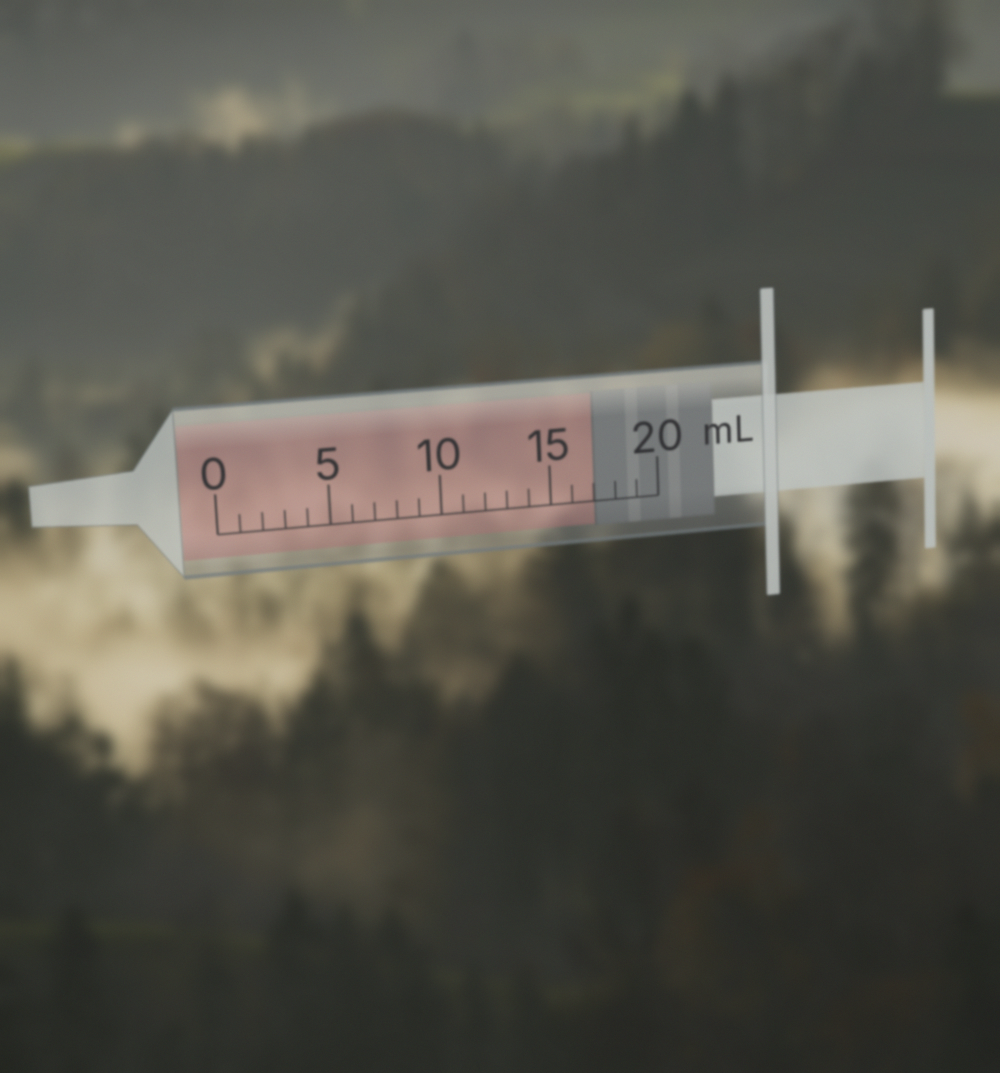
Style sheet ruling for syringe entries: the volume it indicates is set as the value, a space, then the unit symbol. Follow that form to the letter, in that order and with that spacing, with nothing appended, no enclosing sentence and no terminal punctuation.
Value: 17 mL
